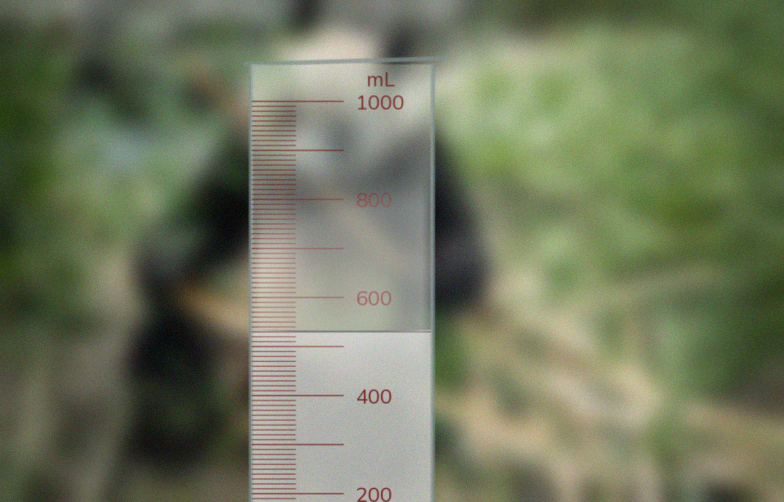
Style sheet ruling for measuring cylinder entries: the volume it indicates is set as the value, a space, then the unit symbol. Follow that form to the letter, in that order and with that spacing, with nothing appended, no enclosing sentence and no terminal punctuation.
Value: 530 mL
